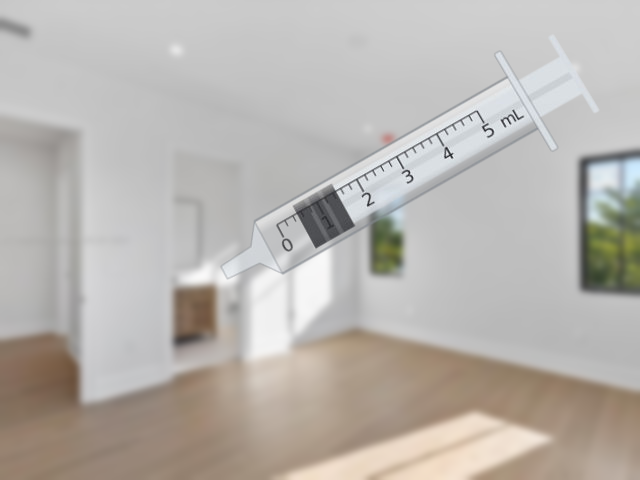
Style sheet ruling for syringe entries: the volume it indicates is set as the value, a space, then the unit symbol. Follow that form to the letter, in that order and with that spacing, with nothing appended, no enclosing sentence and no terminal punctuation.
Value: 0.5 mL
